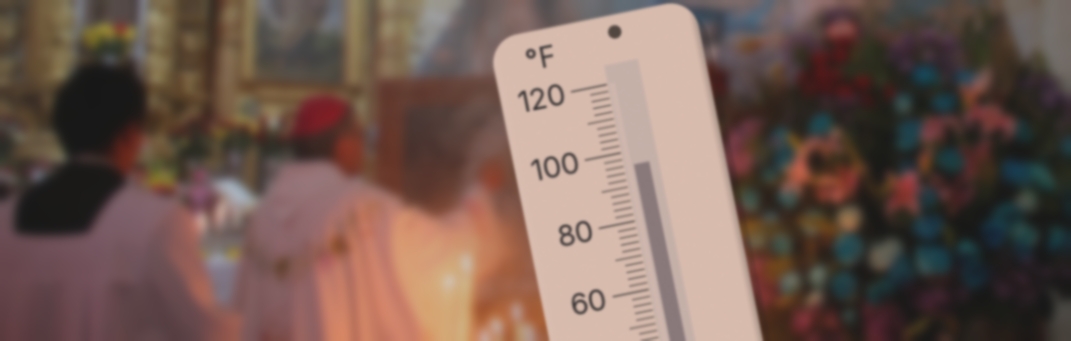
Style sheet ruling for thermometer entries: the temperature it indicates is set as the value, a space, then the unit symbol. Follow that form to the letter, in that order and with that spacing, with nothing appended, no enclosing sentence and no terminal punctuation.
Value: 96 °F
